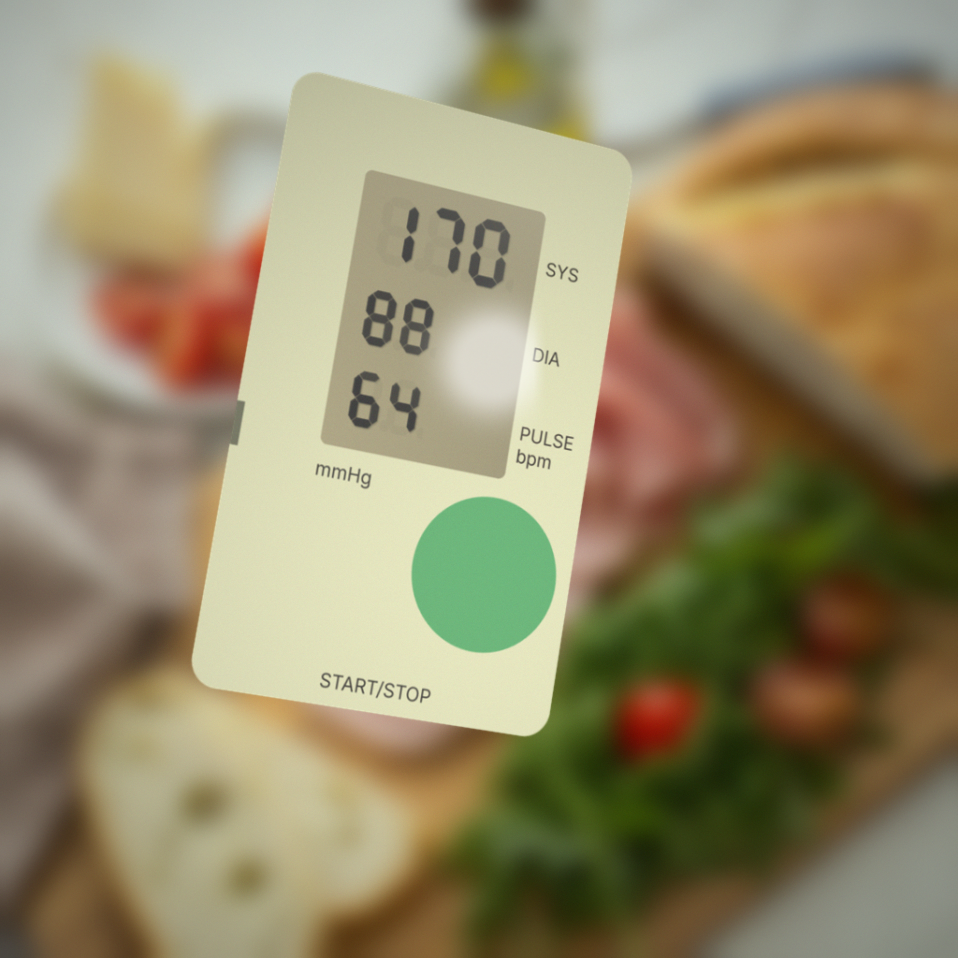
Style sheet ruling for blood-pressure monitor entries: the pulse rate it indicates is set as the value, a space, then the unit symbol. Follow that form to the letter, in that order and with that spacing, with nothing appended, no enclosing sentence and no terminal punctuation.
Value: 64 bpm
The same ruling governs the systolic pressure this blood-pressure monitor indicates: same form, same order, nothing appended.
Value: 170 mmHg
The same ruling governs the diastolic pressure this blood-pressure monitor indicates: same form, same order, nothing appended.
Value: 88 mmHg
